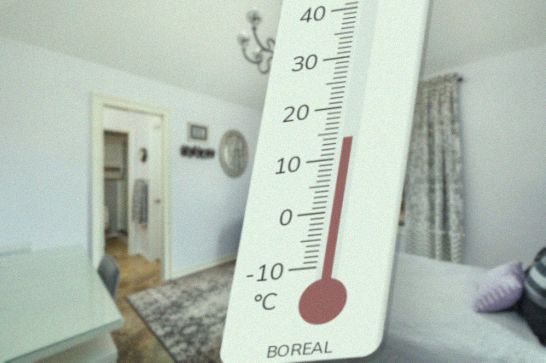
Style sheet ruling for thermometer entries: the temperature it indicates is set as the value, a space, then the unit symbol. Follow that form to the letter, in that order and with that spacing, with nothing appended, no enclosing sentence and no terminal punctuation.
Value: 14 °C
